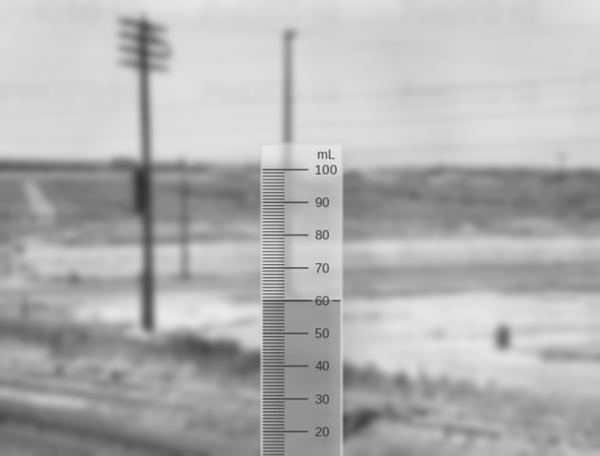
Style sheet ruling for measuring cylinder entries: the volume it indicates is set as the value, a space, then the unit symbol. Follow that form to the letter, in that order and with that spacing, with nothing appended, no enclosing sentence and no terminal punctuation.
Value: 60 mL
